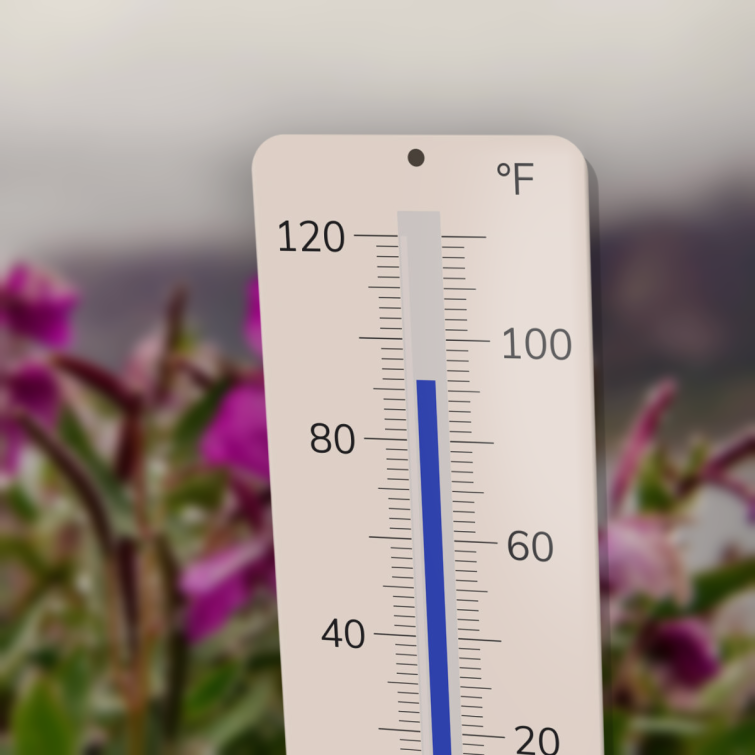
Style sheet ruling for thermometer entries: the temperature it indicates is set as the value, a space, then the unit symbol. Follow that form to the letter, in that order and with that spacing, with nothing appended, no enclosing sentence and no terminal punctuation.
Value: 92 °F
